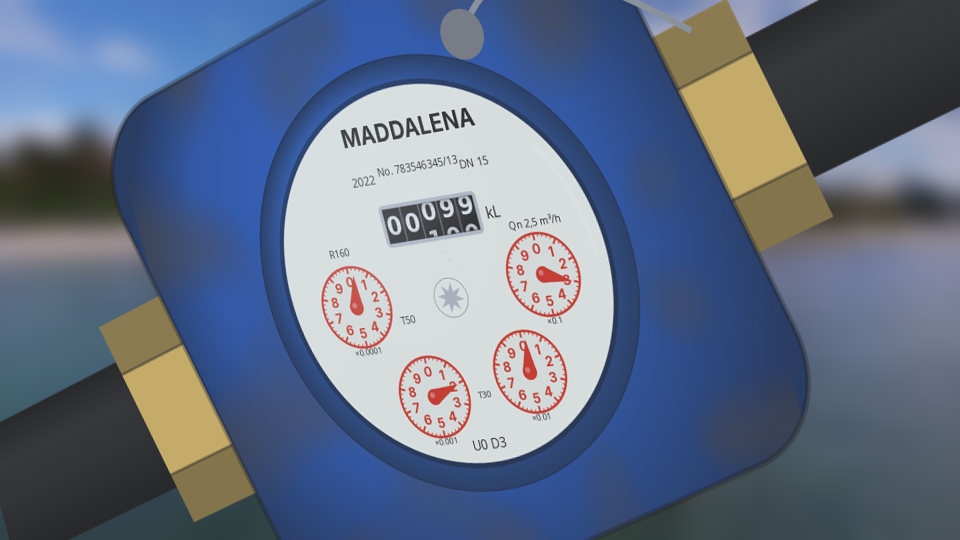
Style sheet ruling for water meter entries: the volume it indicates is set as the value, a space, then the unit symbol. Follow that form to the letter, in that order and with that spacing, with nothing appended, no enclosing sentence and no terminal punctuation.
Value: 99.3020 kL
